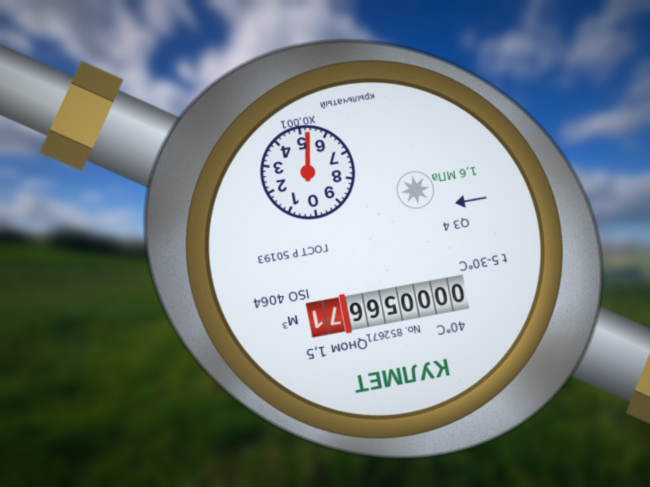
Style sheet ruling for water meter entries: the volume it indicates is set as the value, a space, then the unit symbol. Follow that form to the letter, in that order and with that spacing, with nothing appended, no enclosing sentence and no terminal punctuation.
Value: 566.715 m³
